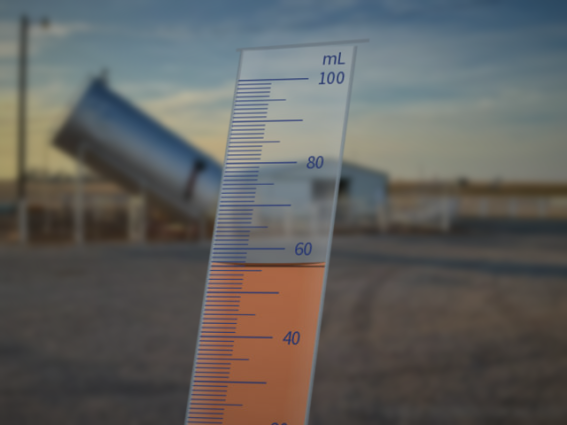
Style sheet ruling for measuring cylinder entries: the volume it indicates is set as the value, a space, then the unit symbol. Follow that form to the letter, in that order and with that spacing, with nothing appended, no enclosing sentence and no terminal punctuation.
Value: 56 mL
